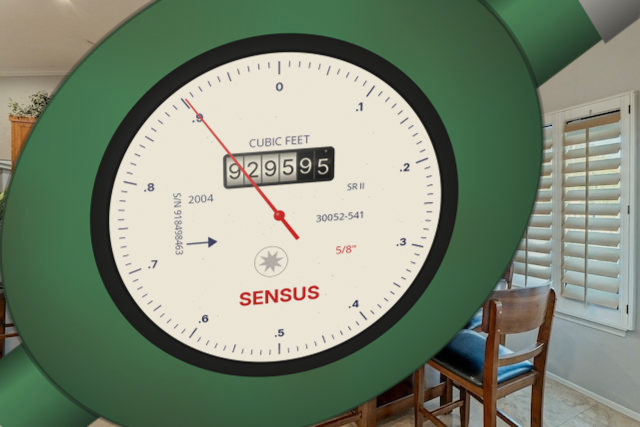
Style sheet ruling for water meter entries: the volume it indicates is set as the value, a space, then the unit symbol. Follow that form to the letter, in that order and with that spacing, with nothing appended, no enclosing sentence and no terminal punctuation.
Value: 929594.90 ft³
